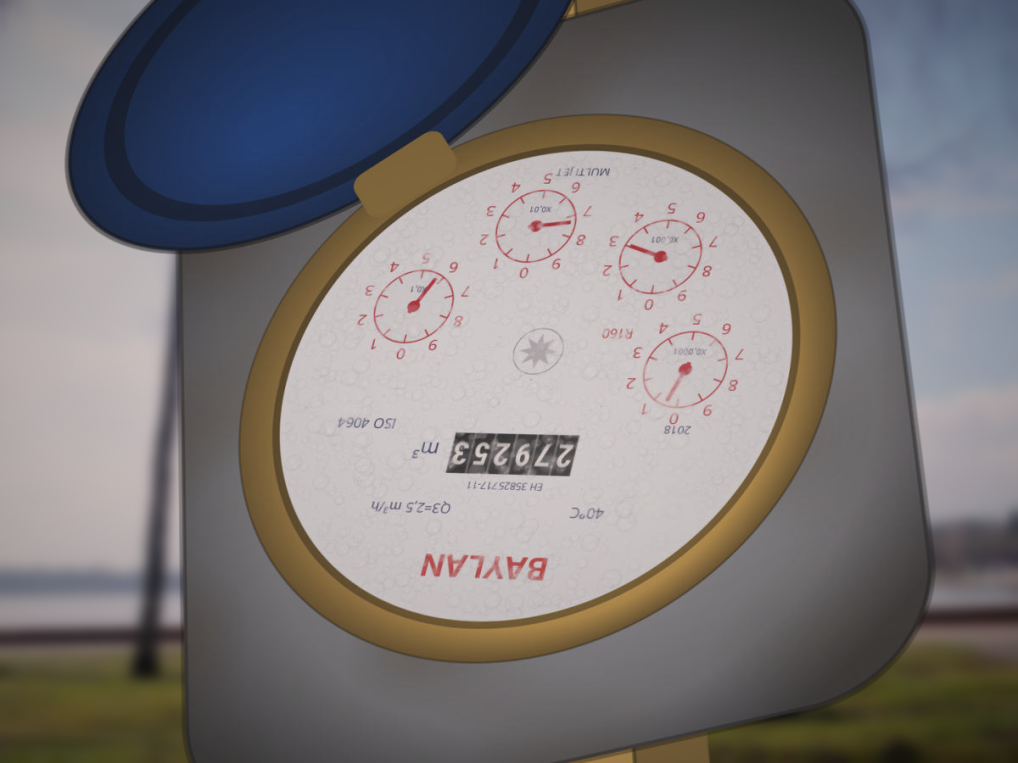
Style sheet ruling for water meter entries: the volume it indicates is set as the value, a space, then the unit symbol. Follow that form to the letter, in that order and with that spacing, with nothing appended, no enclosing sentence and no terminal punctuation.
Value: 279253.5730 m³
